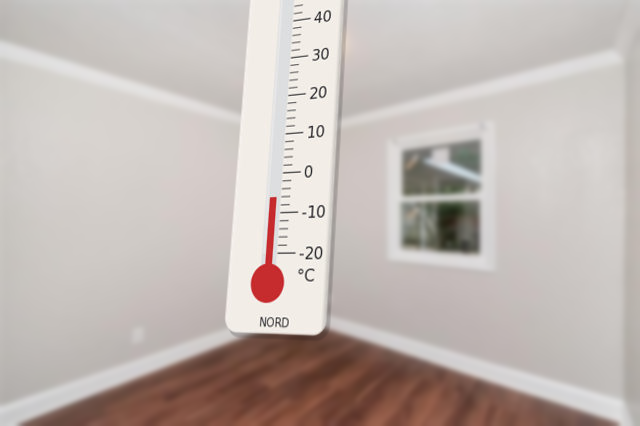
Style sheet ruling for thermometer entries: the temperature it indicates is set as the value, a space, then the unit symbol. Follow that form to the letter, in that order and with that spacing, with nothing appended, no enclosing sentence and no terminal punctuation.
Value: -6 °C
